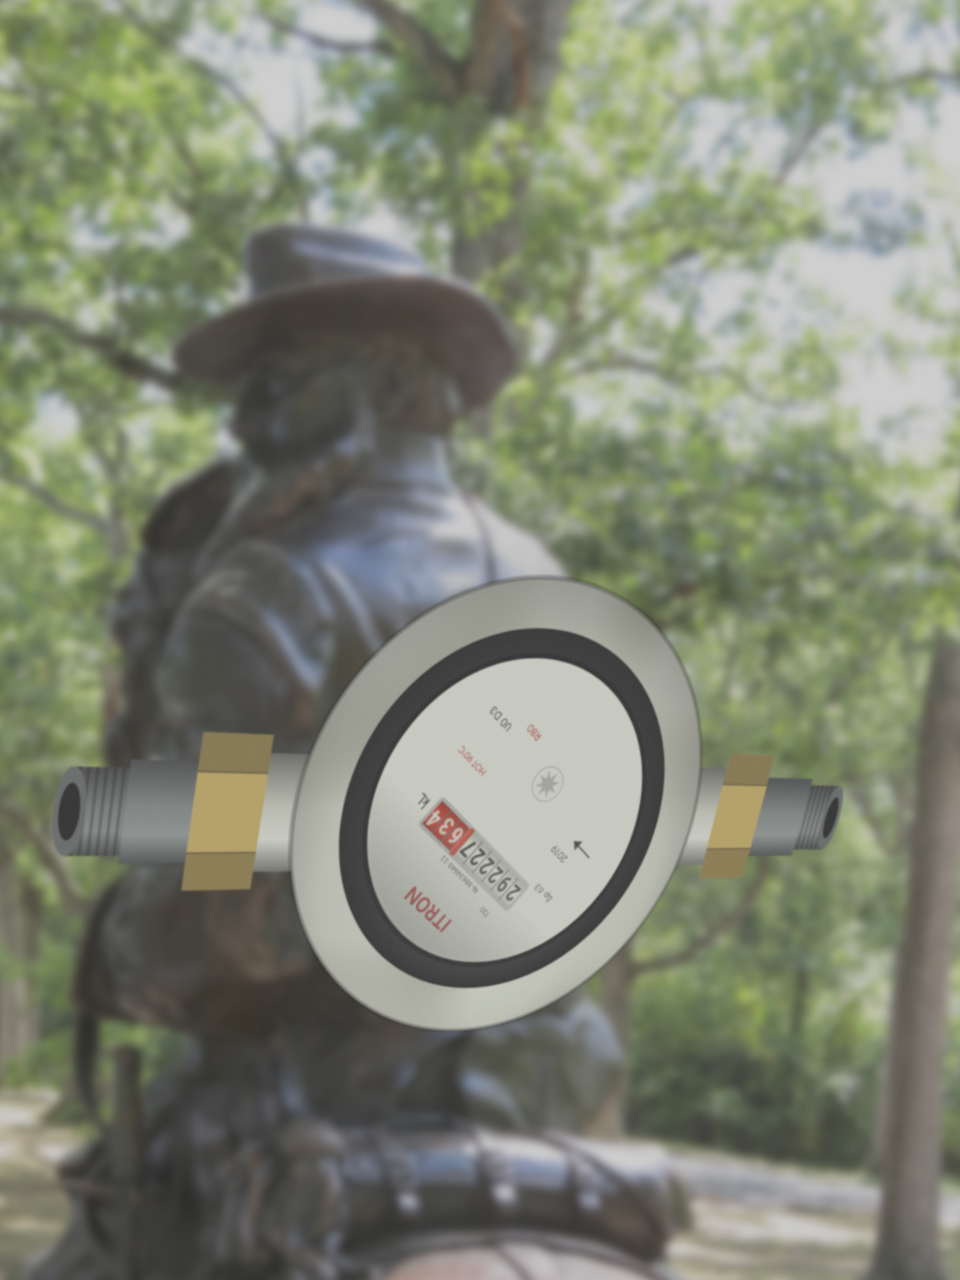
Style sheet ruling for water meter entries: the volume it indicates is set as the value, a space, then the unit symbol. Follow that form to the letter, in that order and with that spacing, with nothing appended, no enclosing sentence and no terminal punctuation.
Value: 292227.634 kL
